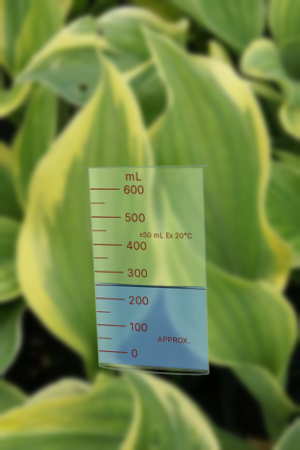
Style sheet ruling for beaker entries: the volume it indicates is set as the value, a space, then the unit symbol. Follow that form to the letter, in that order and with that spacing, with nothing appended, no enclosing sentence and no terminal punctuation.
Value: 250 mL
